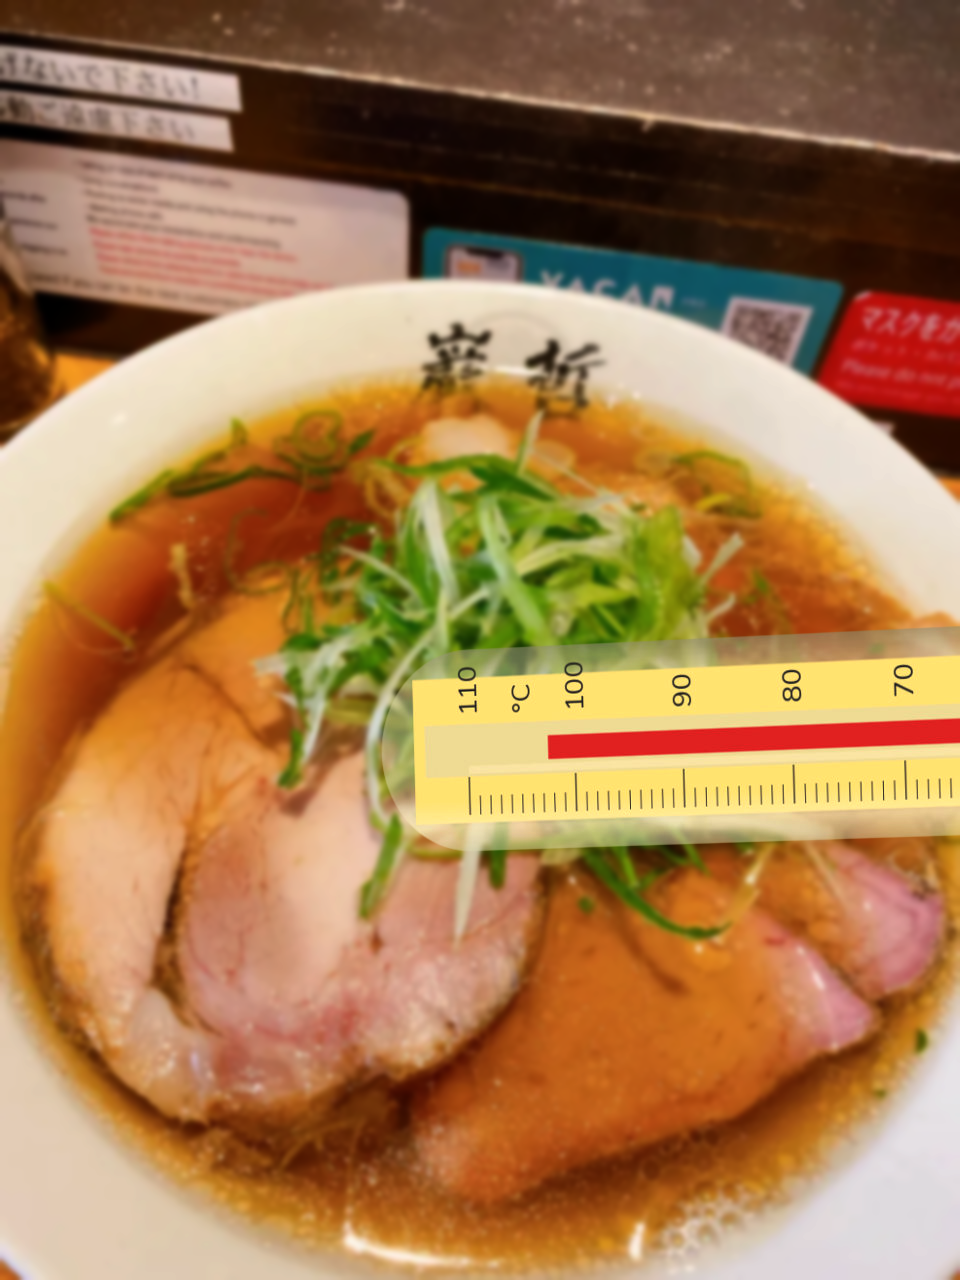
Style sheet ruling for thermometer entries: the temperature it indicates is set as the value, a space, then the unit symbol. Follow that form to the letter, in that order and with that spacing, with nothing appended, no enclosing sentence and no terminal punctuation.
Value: 102.5 °C
